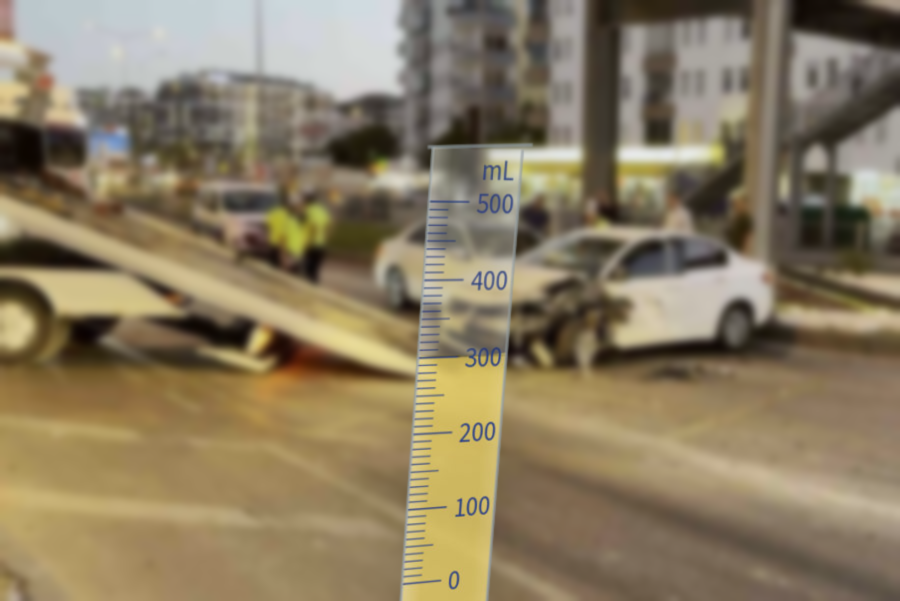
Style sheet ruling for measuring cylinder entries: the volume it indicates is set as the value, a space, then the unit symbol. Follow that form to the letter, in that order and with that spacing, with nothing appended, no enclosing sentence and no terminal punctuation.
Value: 300 mL
